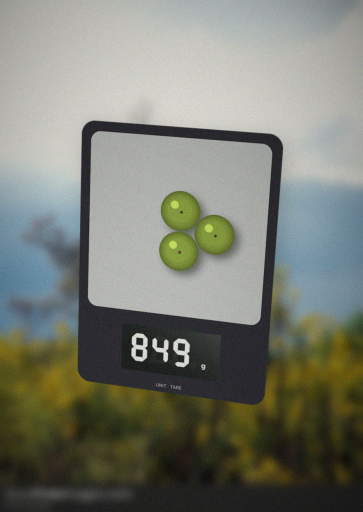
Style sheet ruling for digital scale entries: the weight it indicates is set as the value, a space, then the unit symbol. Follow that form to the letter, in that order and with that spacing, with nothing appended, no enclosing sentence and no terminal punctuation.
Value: 849 g
